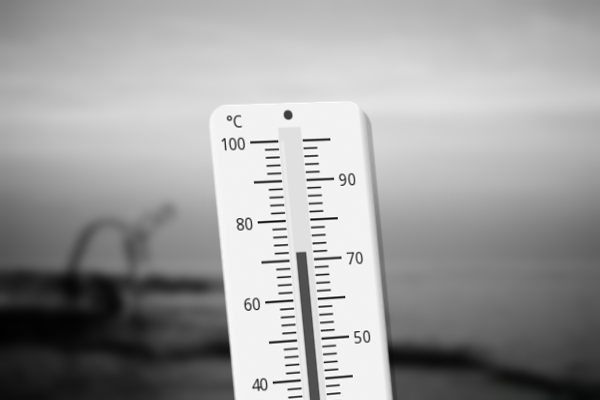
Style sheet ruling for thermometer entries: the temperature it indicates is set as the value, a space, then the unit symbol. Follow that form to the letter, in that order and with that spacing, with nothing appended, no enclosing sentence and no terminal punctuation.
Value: 72 °C
